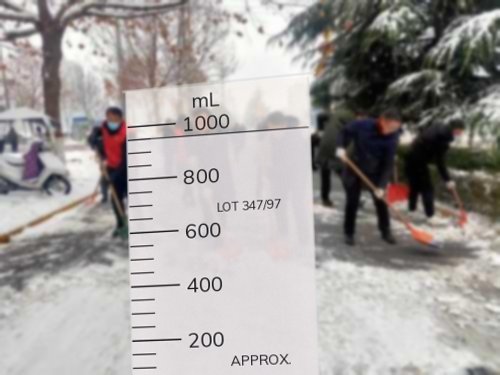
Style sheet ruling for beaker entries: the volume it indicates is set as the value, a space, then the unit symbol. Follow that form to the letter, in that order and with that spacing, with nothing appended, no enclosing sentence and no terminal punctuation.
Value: 950 mL
